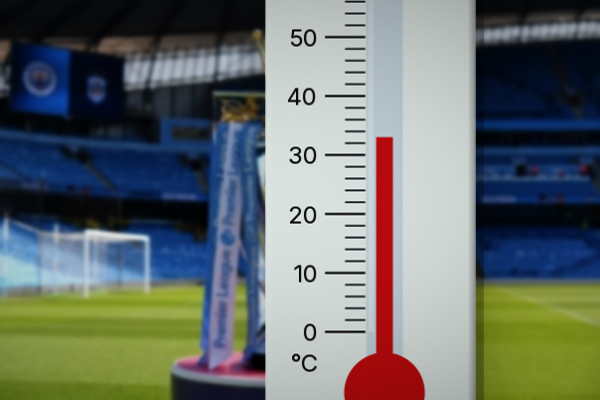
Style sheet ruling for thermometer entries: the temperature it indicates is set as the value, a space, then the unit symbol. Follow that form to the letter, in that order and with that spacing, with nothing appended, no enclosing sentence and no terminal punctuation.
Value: 33 °C
